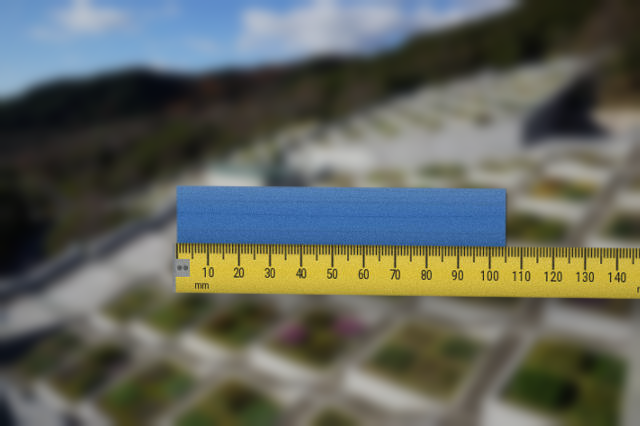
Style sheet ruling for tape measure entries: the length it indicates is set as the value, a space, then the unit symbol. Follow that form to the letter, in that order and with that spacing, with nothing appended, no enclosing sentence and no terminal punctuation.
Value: 105 mm
